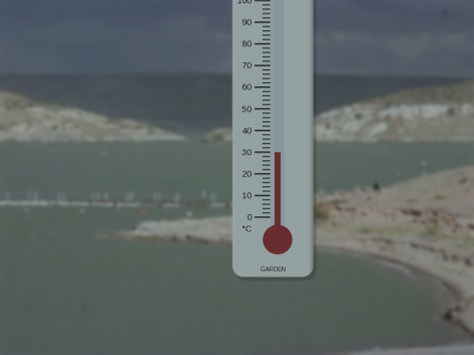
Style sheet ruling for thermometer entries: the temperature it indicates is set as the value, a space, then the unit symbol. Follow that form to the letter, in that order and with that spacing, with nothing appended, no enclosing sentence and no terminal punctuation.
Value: 30 °C
